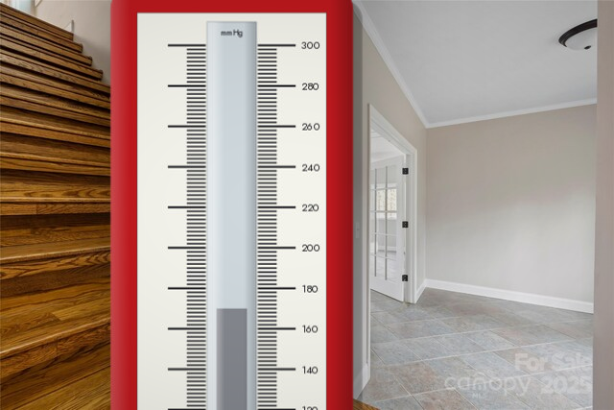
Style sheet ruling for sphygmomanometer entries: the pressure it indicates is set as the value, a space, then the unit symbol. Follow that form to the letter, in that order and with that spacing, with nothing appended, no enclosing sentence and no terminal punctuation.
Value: 170 mmHg
